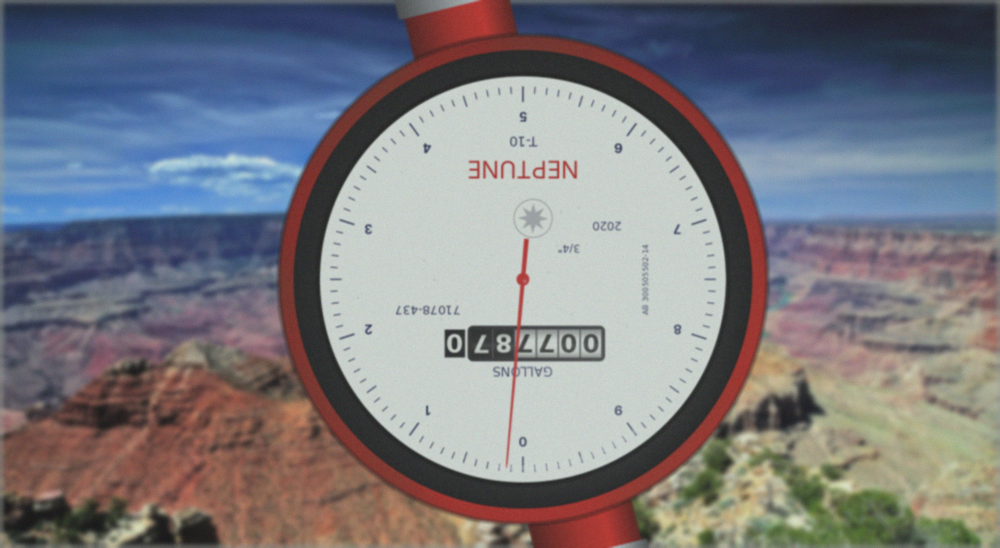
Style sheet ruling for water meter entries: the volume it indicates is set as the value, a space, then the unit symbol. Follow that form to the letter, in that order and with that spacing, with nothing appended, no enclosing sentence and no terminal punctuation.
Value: 77870.1 gal
